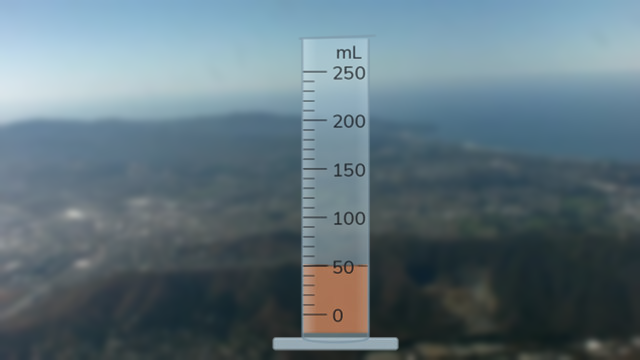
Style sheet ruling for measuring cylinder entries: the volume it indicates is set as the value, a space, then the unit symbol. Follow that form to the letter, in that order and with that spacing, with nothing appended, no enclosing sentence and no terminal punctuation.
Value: 50 mL
